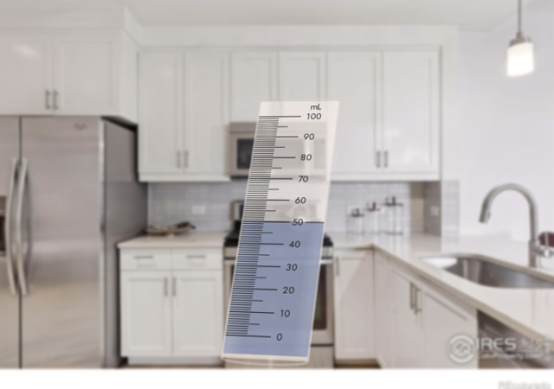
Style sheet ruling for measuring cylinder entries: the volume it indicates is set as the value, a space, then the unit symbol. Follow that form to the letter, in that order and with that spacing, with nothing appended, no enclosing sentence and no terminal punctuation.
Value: 50 mL
